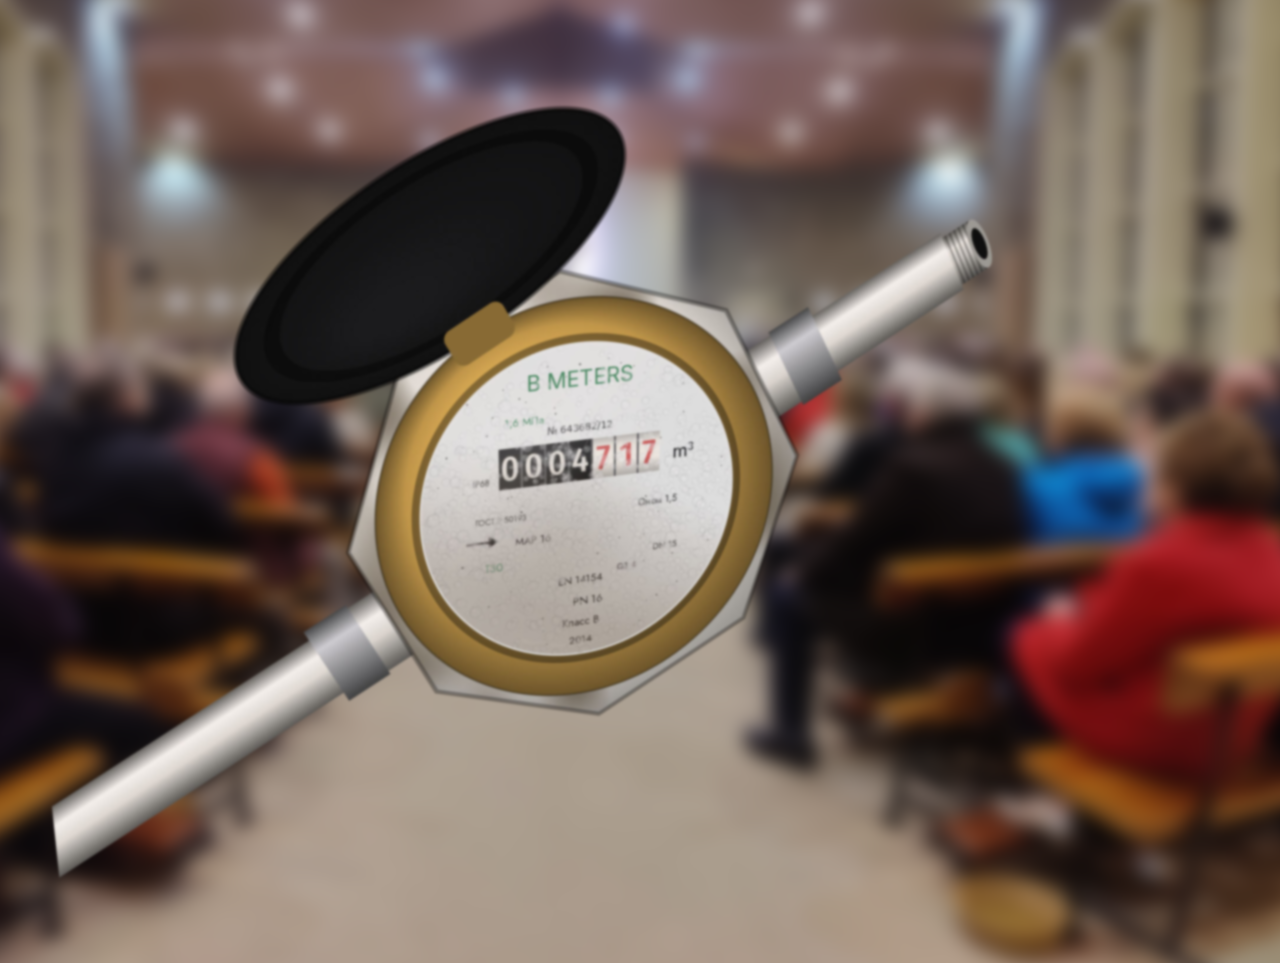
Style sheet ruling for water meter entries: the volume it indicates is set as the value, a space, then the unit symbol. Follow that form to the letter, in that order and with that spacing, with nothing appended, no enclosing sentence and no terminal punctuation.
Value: 4.717 m³
